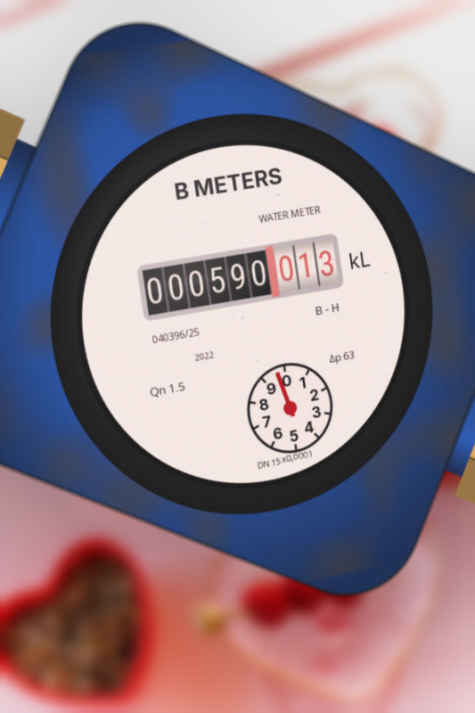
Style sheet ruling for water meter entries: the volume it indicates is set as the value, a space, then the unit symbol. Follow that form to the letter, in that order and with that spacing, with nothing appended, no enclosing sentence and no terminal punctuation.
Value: 590.0129 kL
